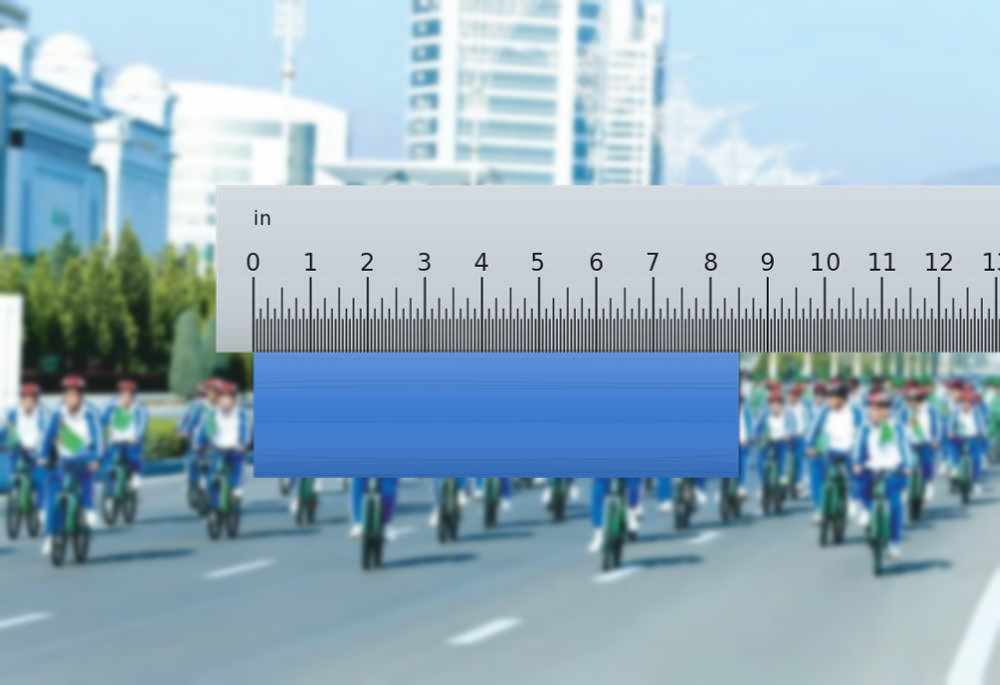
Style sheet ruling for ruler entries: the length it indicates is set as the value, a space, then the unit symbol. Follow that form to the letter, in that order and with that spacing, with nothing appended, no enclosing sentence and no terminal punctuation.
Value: 8.5 in
